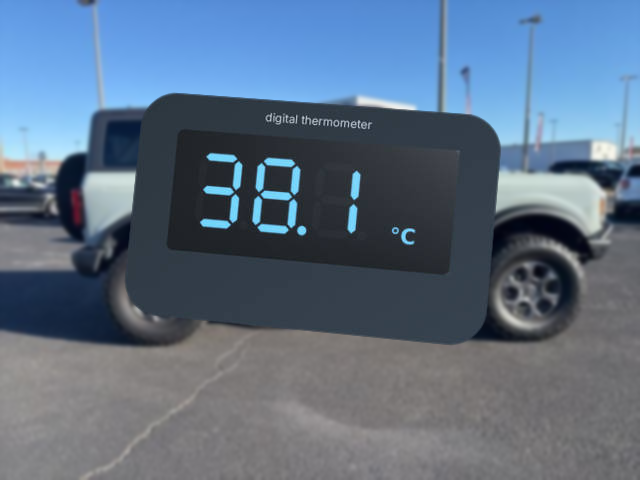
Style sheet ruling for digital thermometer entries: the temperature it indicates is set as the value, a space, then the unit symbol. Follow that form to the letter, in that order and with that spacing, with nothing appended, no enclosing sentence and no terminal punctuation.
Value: 38.1 °C
